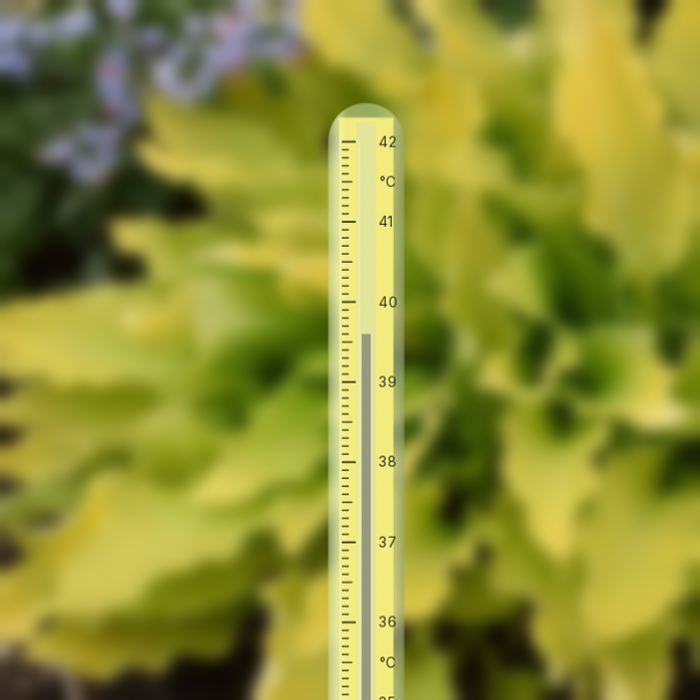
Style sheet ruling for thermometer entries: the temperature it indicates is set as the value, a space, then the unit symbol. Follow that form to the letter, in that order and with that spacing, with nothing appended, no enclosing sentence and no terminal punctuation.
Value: 39.6 °C
